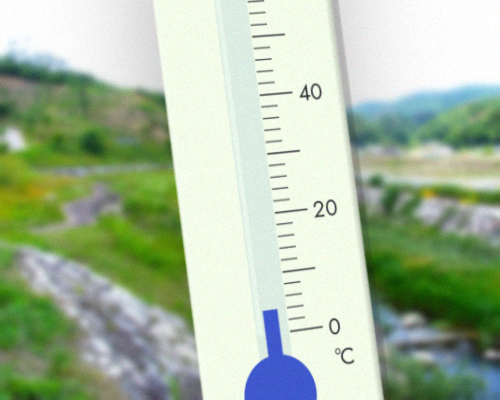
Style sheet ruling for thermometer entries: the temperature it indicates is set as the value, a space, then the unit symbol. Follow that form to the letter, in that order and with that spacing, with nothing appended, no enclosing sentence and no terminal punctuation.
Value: 4 °C
